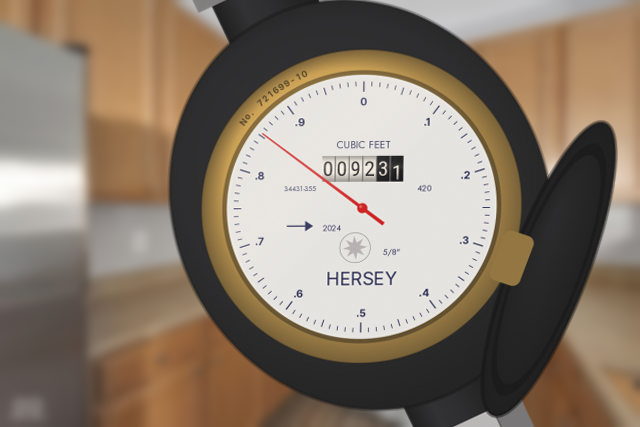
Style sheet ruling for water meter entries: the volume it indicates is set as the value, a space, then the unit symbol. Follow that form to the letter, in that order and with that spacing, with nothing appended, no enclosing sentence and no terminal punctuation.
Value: 9230.85 ft³
